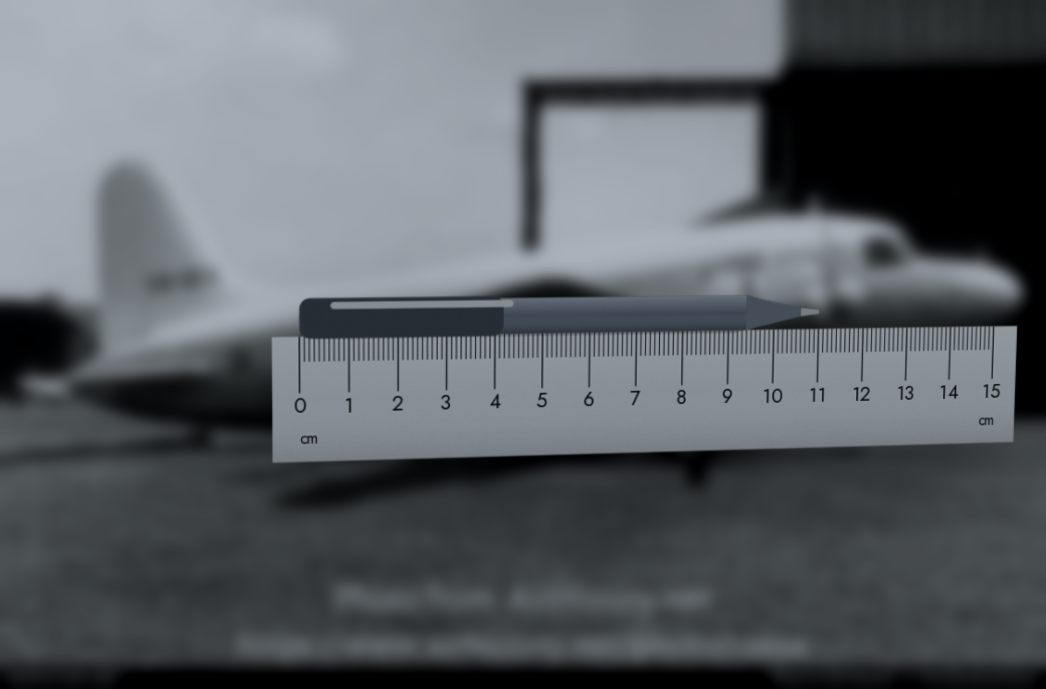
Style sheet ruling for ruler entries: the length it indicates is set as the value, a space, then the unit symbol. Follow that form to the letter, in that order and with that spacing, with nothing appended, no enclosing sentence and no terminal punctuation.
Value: 11 cm
